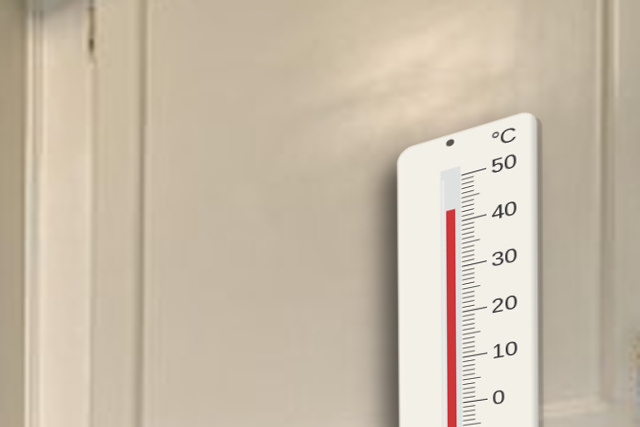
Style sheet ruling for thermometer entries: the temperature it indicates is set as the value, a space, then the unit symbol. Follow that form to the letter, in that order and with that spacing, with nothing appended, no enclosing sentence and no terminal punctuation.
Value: 43 °C
